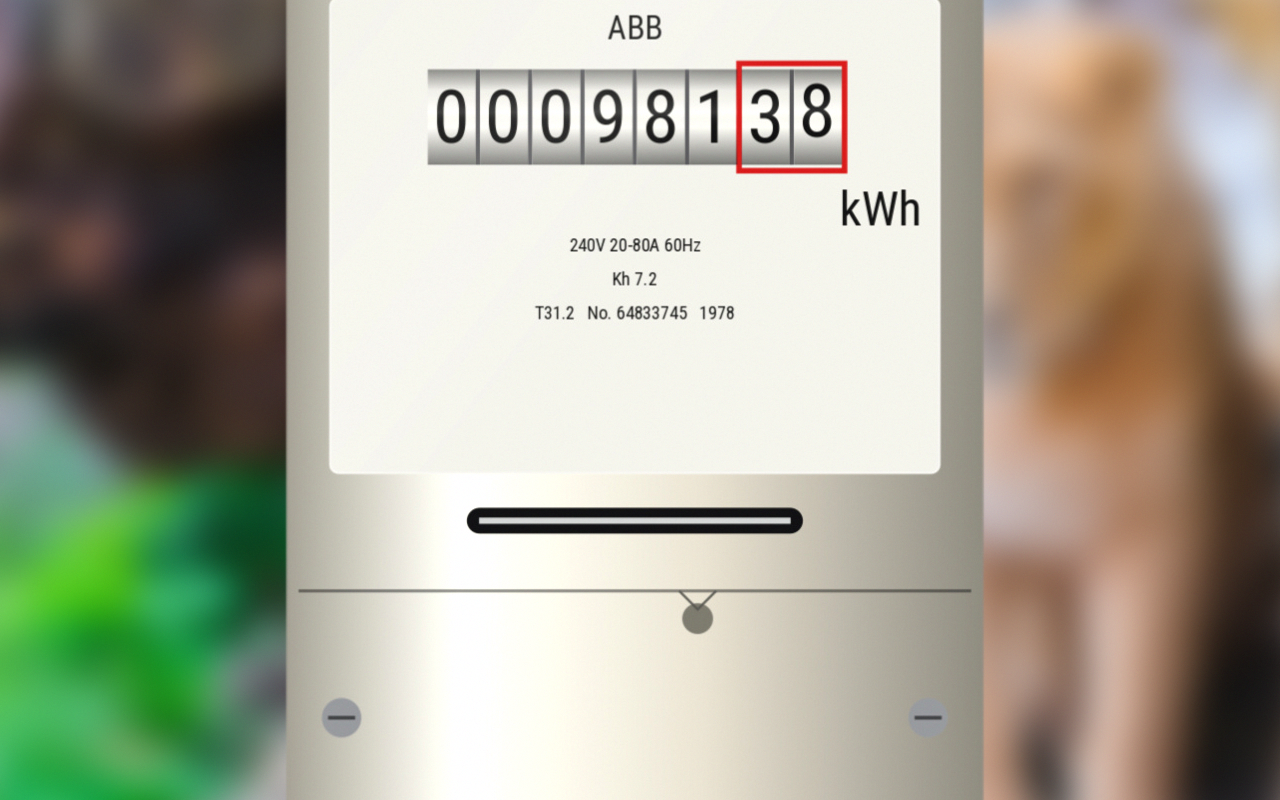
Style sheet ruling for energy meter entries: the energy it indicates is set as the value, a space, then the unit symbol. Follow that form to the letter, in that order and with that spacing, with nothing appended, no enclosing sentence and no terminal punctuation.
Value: 981.38 kWh
